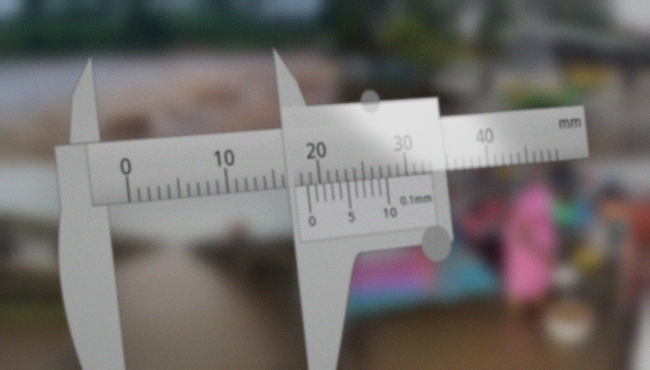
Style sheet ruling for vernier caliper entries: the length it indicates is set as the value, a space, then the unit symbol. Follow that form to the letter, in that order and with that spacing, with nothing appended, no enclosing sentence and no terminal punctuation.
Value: 18.6 mm
